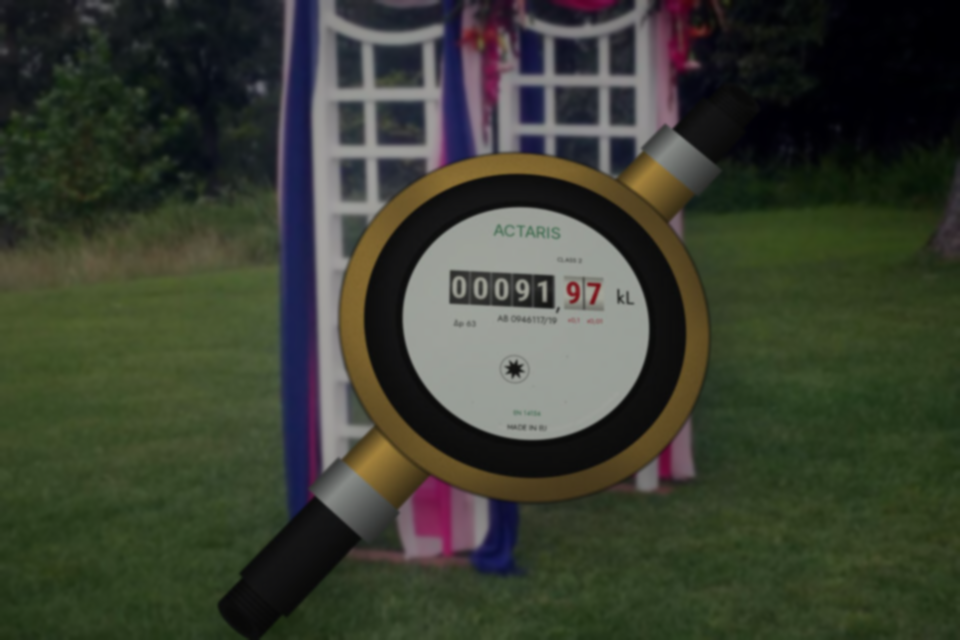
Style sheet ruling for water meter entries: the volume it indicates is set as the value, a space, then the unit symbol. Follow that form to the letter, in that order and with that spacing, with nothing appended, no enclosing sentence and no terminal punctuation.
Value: 91.97 kL
